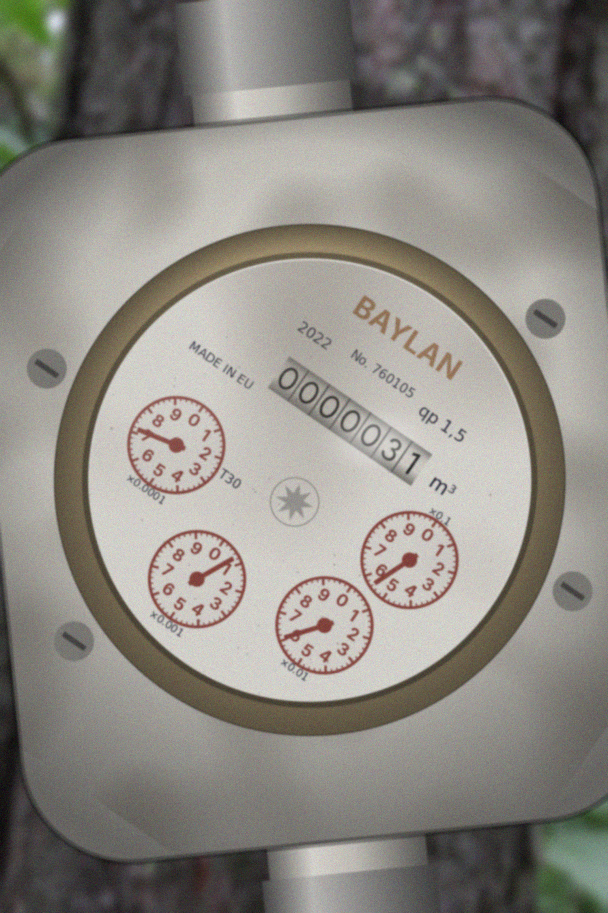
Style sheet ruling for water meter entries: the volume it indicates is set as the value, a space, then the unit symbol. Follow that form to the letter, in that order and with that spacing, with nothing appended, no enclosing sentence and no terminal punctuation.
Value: 31.5607 m³
